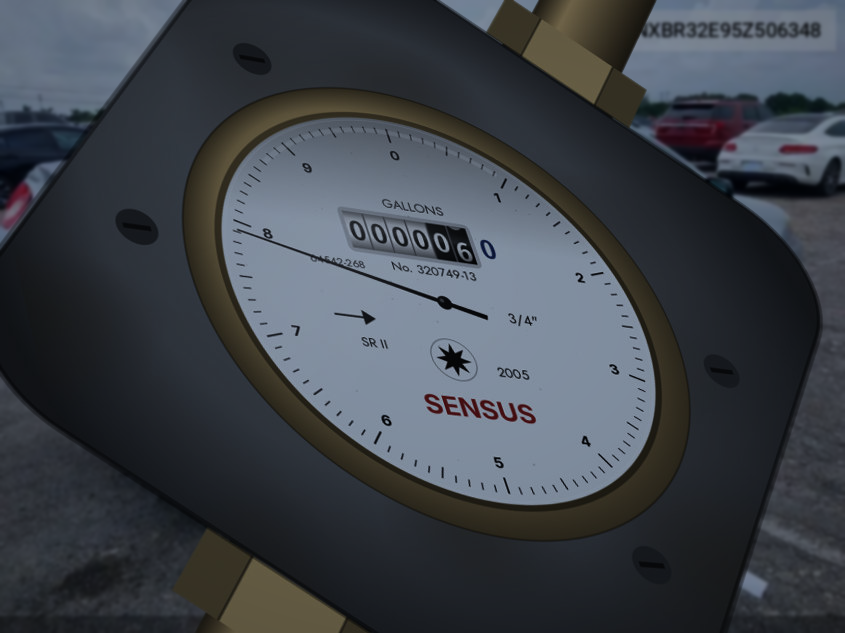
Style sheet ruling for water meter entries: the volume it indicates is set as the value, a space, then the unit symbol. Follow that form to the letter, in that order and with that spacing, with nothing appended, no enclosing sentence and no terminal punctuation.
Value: 57.9 gal
